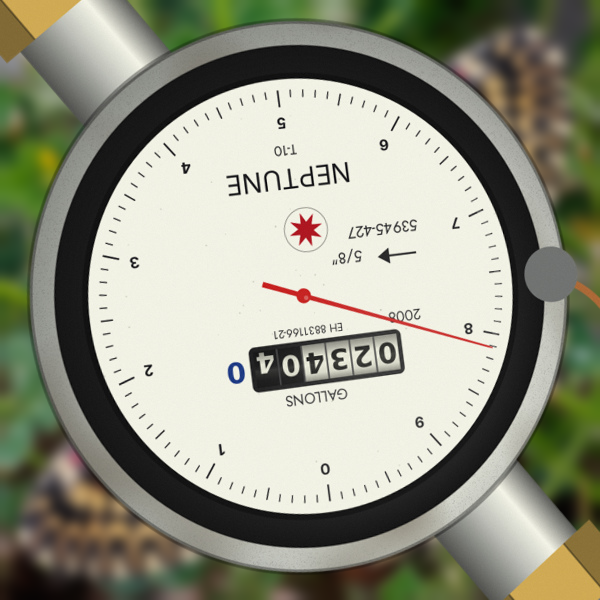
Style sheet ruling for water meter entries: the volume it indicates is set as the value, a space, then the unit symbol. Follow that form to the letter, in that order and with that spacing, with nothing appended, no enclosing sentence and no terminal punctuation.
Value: 234038.1 gal
